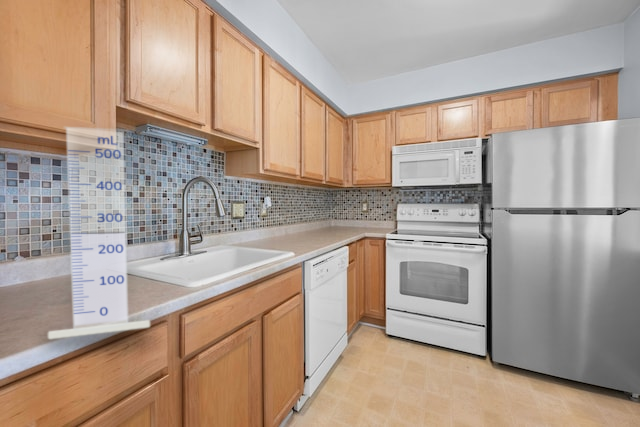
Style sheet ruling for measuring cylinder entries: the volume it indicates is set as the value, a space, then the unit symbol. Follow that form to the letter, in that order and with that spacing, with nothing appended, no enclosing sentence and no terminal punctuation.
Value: 250 mL
